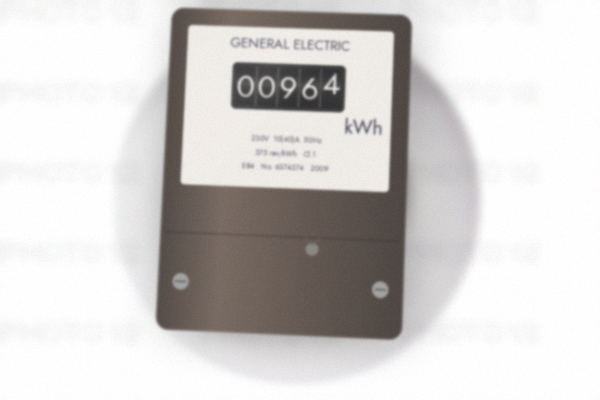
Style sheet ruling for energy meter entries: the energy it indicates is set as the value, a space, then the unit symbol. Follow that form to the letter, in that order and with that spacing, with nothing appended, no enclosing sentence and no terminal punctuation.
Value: 964 kWh
